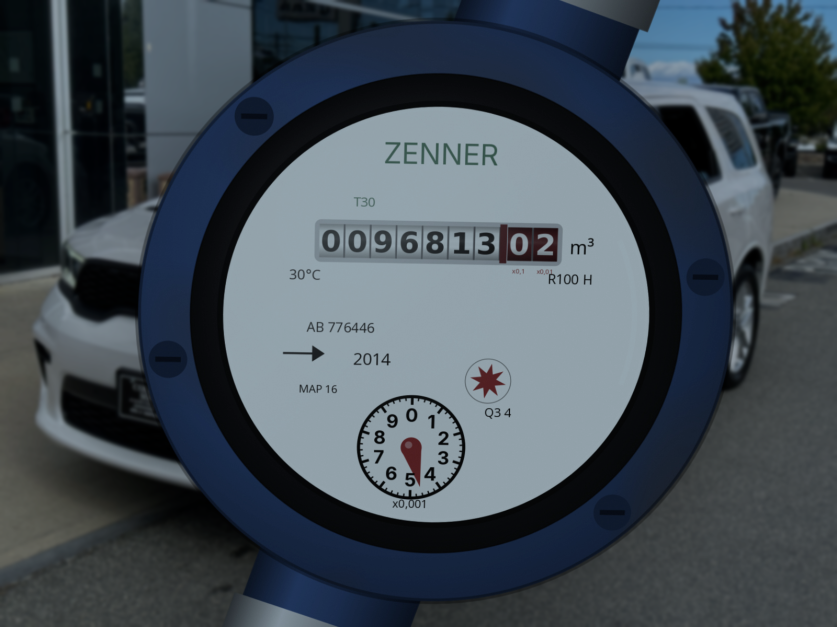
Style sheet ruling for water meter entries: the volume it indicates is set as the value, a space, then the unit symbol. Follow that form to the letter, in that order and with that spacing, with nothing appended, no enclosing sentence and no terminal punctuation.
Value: 96813.024 m³
